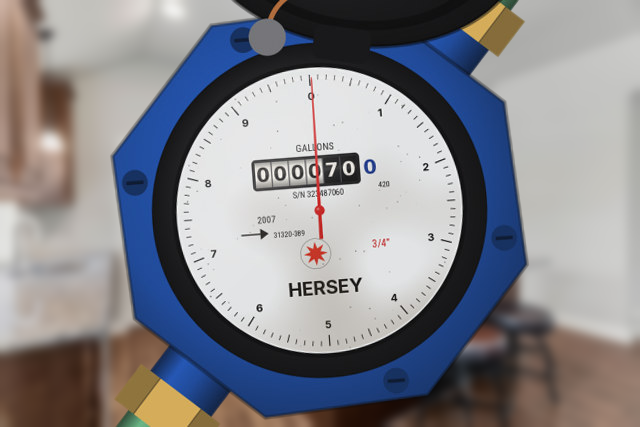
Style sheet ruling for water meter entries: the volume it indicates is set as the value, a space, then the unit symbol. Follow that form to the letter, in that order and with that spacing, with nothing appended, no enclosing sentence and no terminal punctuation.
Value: 700.0 gal
